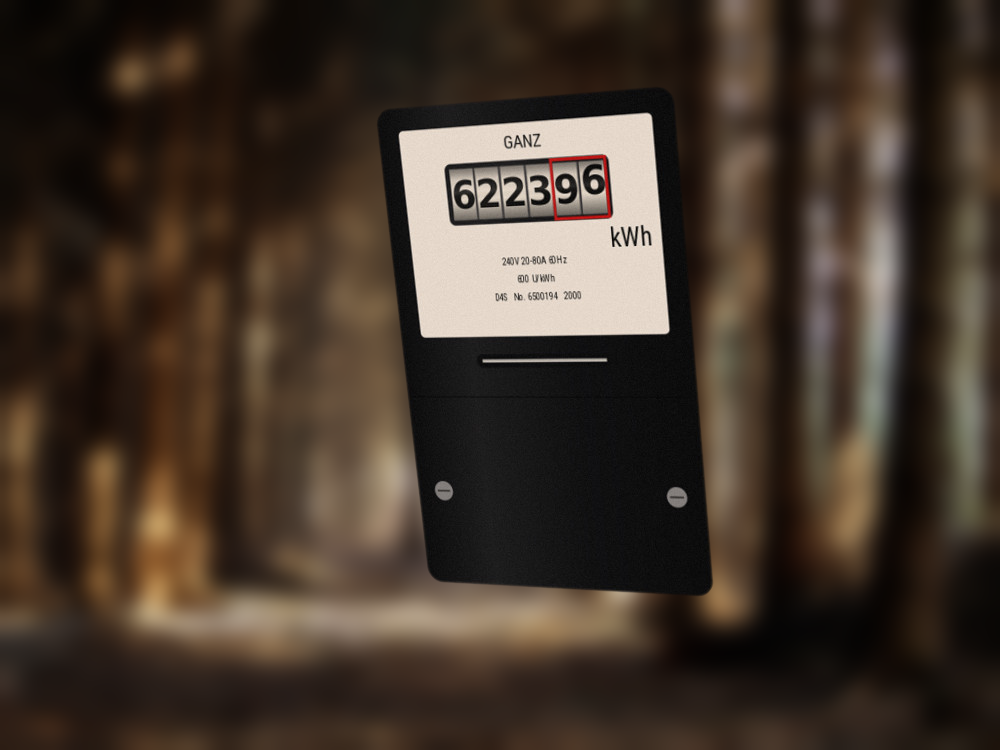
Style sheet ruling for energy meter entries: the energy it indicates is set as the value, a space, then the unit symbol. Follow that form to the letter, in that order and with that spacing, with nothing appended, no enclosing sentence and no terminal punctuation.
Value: 6223.96 kWh
